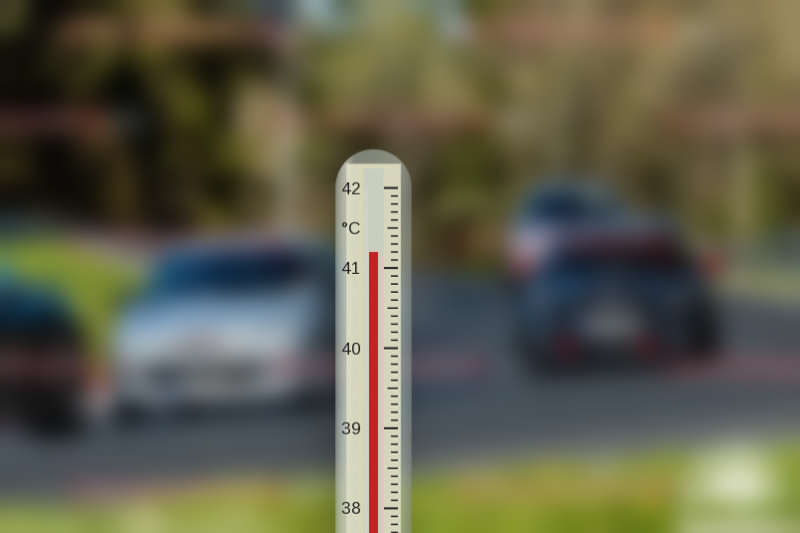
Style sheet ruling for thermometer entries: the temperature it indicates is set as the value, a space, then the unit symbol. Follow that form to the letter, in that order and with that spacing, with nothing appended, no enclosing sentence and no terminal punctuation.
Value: 41.2 °C
